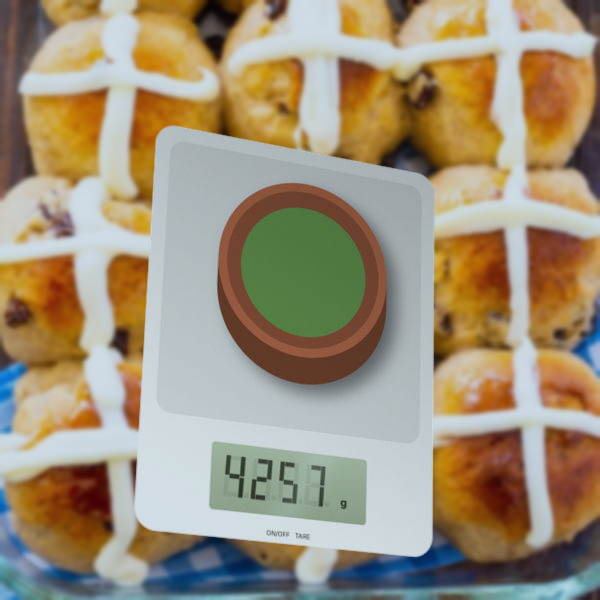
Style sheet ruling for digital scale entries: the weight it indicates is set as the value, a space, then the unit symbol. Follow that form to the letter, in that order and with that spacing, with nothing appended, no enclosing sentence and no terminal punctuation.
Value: 4257 g
